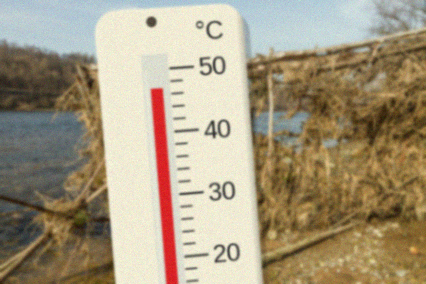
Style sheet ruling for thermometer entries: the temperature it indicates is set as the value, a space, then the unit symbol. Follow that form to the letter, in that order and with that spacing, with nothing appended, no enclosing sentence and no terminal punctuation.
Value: 47 °C
